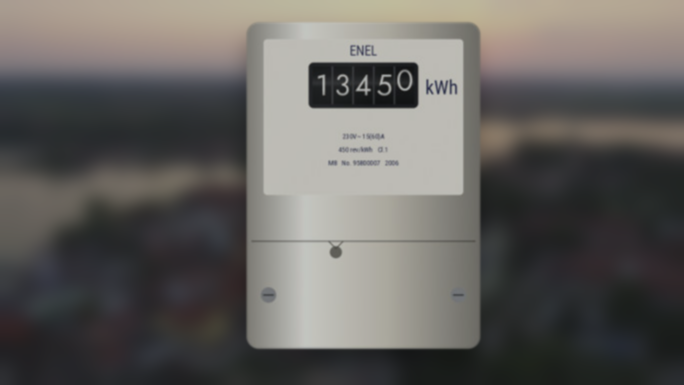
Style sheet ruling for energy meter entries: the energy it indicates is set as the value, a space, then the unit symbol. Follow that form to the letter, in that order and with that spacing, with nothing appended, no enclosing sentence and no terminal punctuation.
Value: 13450 kWh
